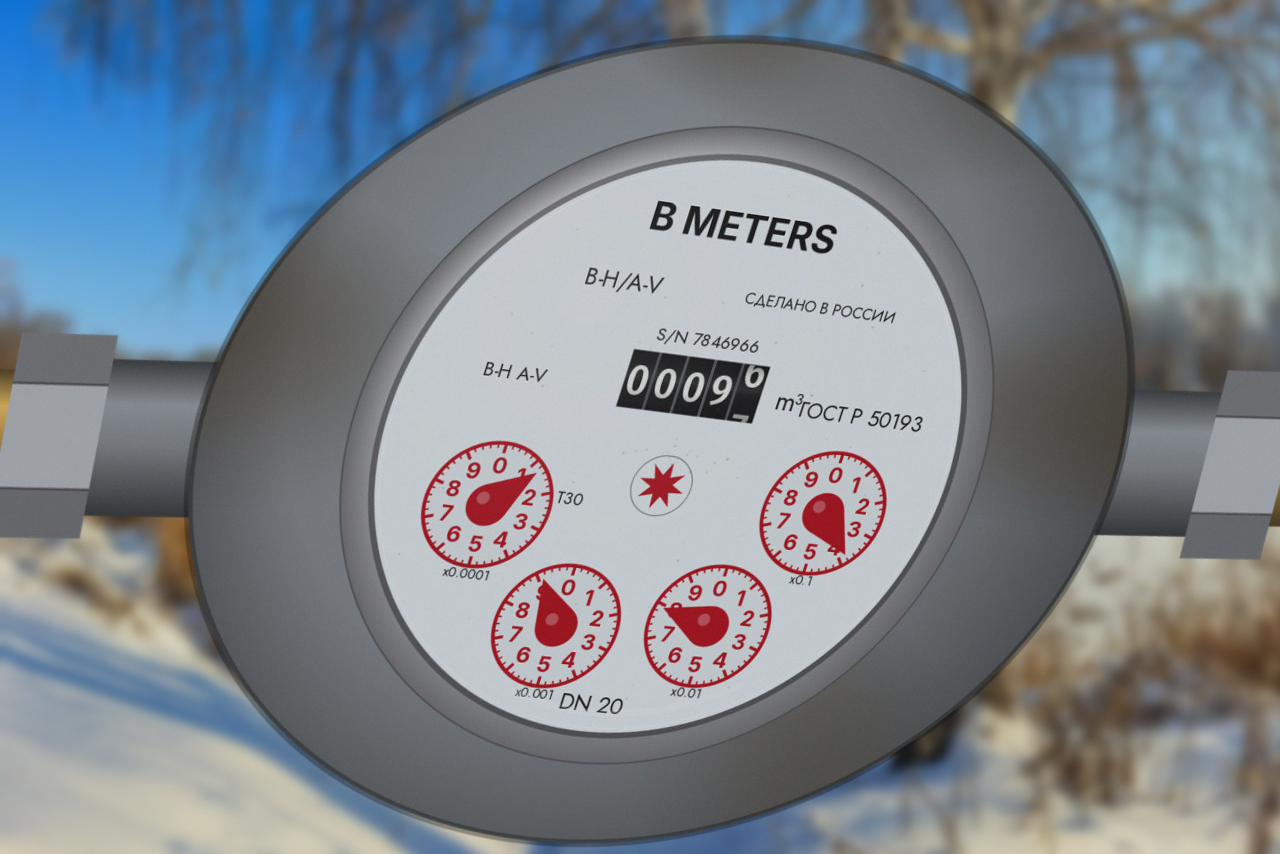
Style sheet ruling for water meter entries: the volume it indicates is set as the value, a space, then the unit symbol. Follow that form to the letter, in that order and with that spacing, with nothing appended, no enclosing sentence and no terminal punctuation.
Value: 96.3791 m³
